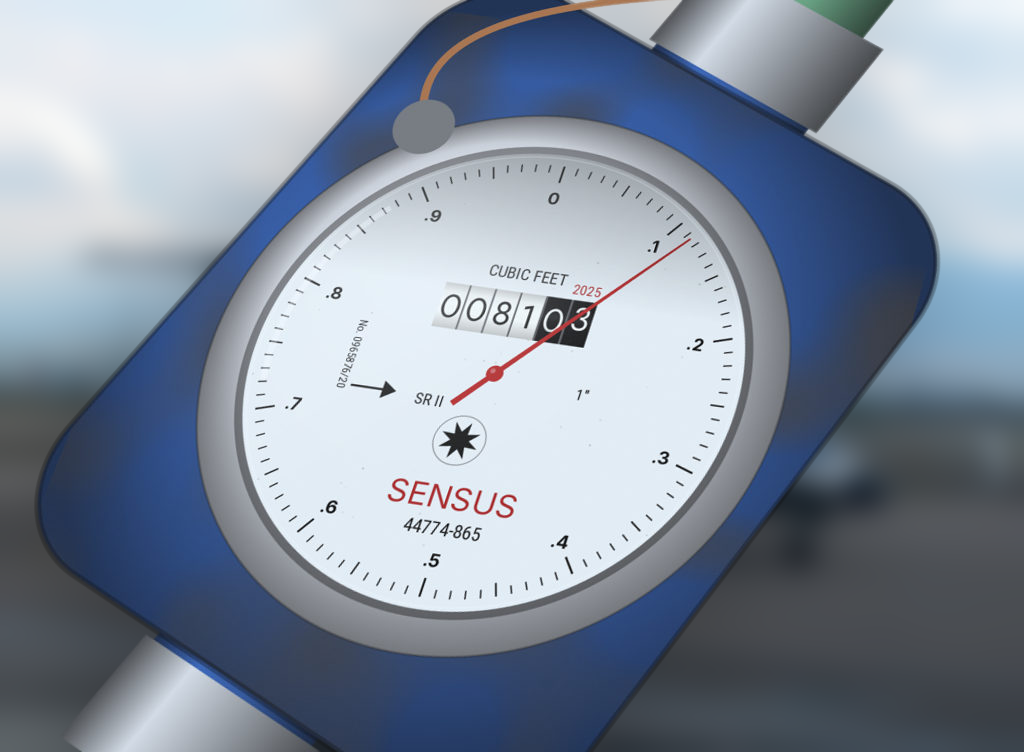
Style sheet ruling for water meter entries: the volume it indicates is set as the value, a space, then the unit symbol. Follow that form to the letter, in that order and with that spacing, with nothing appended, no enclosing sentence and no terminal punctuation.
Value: 8103.11 ft³
